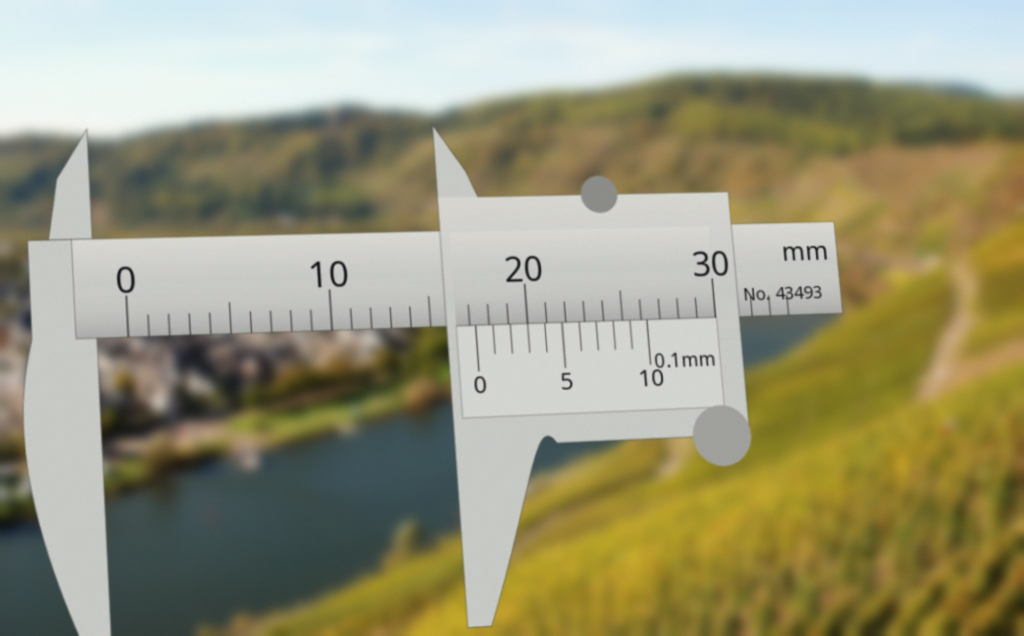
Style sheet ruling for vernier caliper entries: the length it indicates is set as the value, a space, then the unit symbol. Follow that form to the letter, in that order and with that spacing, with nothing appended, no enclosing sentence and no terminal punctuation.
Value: 17.3 mm
